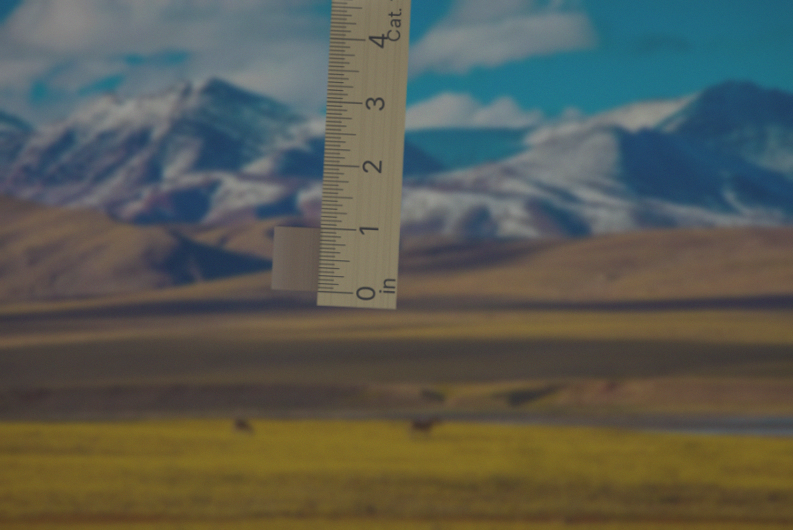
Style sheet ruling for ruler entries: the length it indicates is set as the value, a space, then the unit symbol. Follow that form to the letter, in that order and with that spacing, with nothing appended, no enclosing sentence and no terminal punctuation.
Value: 1 in
